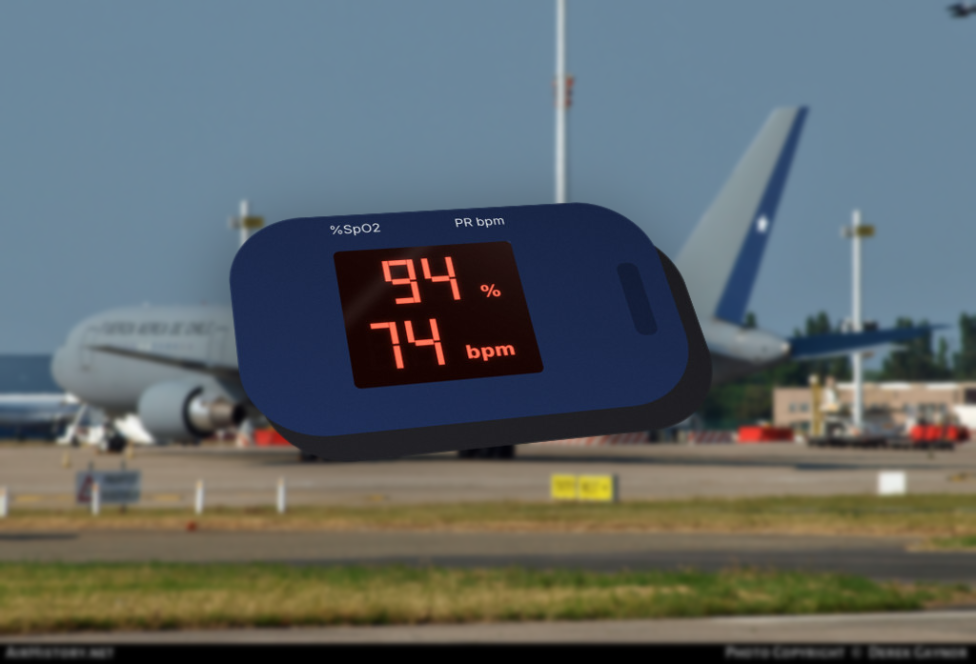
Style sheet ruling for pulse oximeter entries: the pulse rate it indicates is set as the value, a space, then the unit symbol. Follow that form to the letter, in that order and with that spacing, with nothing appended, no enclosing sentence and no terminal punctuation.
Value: 74 bpm
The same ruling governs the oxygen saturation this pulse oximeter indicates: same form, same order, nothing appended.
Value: 94 %
